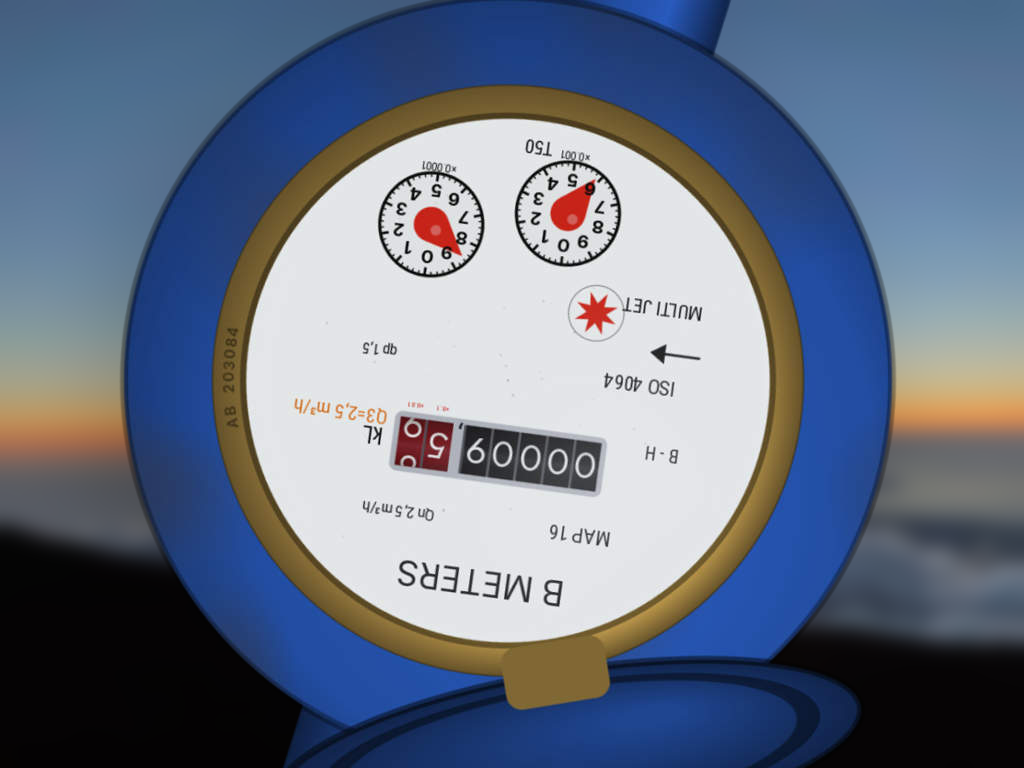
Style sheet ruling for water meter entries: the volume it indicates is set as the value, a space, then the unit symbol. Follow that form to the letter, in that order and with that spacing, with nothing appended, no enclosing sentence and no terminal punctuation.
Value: 9.5858 kL
